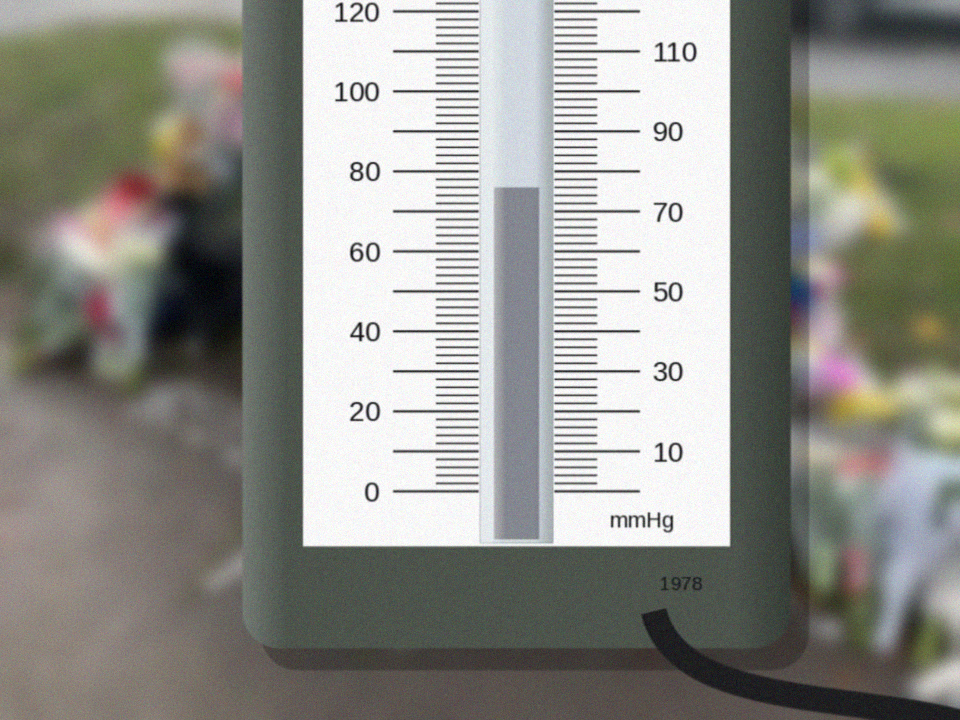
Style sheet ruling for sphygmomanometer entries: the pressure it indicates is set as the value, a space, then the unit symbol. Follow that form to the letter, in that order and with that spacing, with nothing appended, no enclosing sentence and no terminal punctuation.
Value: 76 mmHg
